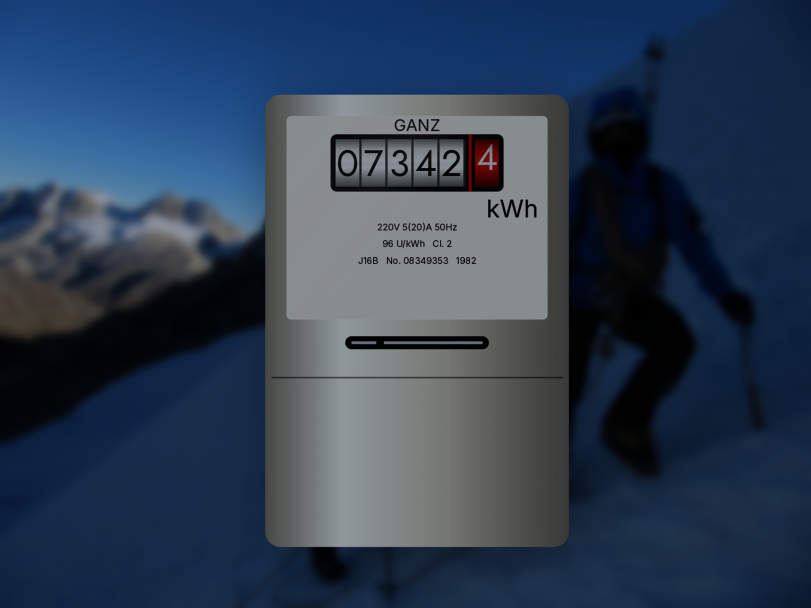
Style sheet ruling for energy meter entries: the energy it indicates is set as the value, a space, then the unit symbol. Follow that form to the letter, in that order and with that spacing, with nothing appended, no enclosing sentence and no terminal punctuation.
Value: 7342.4 kWh
